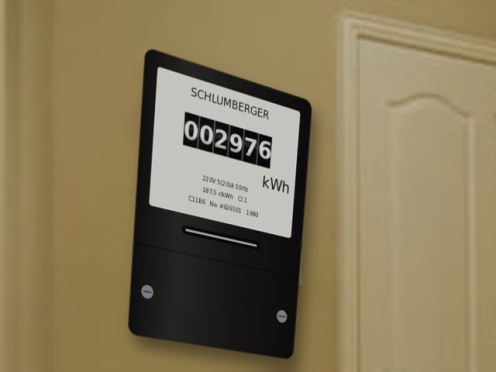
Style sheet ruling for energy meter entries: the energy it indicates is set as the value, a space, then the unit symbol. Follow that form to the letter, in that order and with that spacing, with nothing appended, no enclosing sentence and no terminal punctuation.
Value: 2976 kWh
